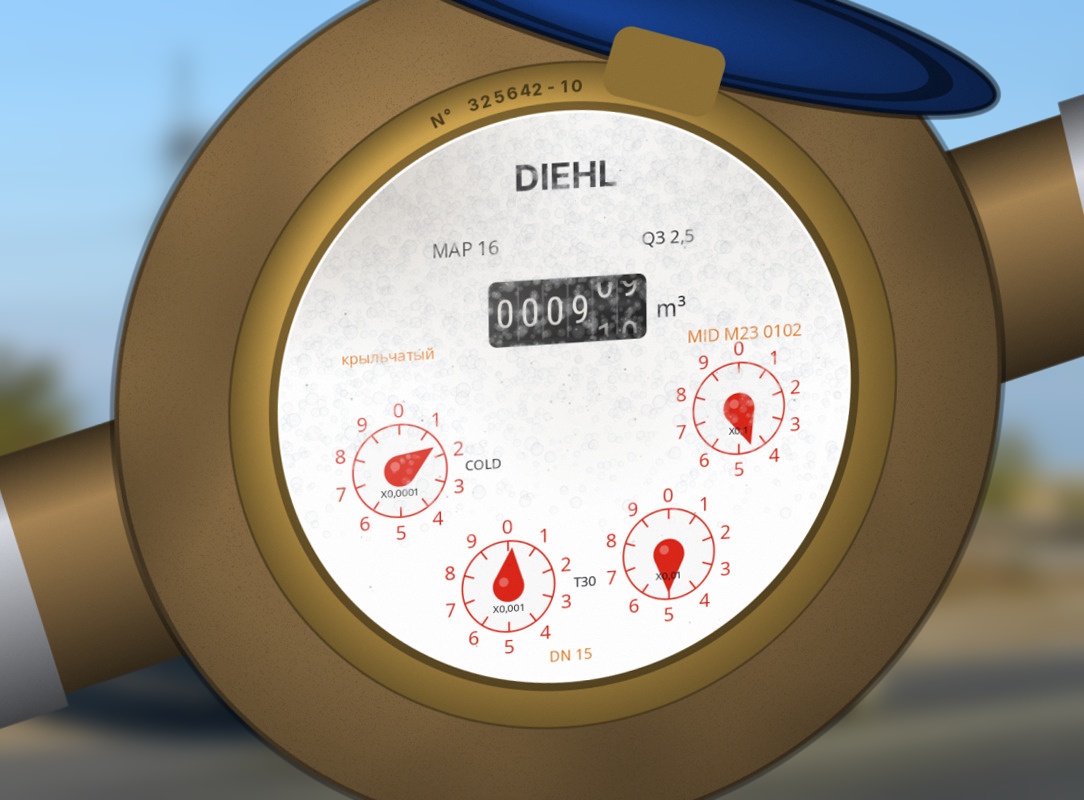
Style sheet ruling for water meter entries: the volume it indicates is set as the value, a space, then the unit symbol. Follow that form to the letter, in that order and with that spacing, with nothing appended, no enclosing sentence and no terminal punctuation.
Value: 909.4501 m³
